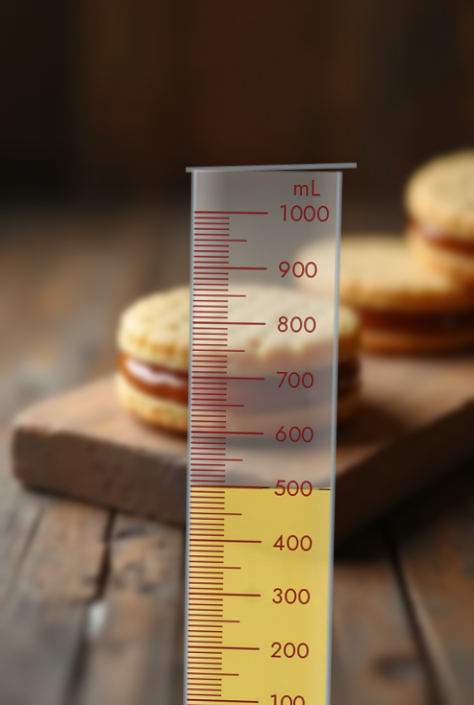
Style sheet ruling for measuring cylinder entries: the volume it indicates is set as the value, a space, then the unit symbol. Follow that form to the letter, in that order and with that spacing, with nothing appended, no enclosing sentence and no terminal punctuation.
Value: 500 mL
